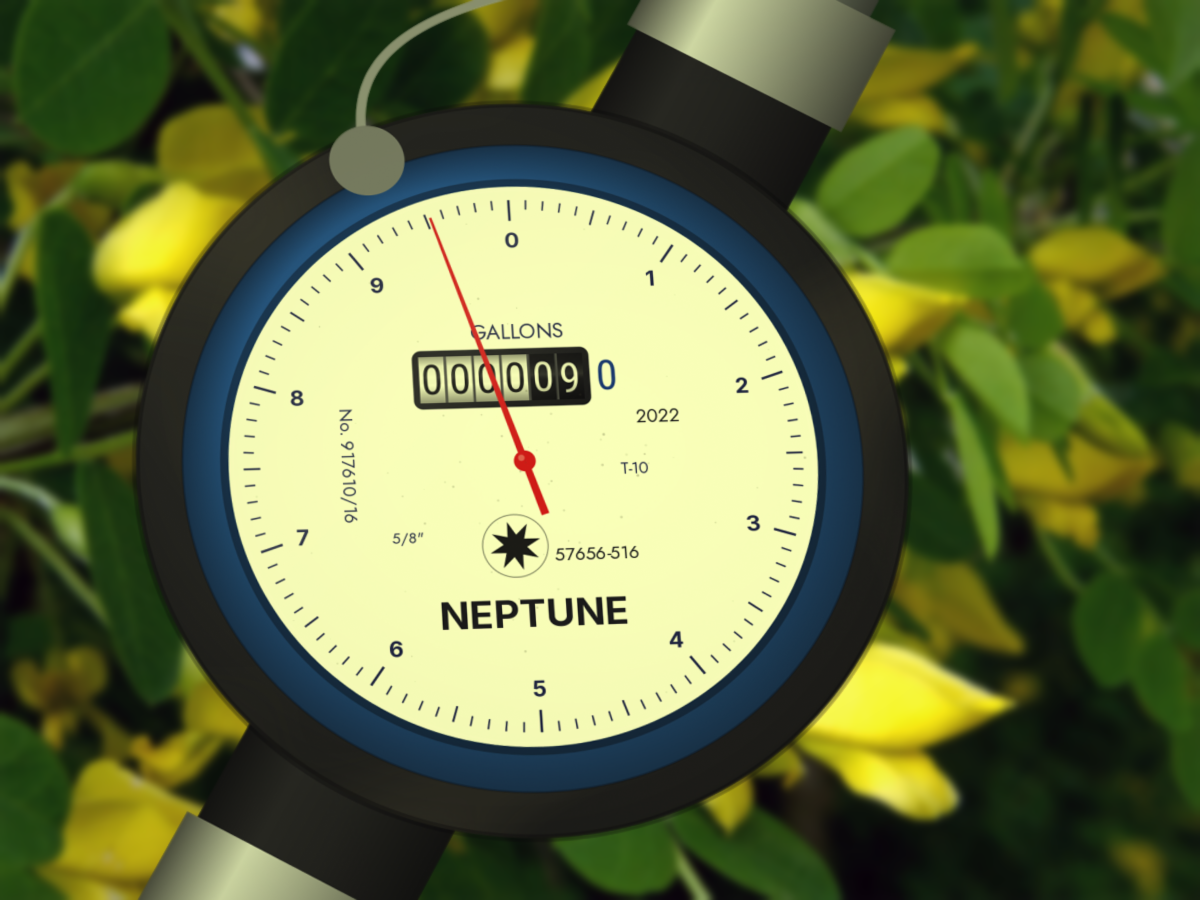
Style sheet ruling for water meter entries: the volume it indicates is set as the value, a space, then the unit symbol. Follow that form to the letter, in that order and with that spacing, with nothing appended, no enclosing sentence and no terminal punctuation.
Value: 89.5 gal
